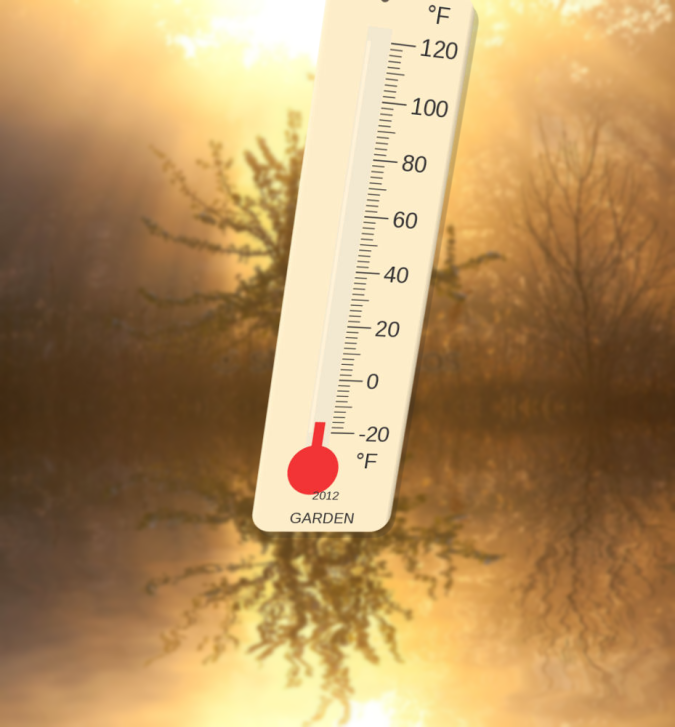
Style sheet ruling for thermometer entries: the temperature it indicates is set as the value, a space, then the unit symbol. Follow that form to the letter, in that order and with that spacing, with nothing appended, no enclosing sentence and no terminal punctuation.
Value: -16 °F
